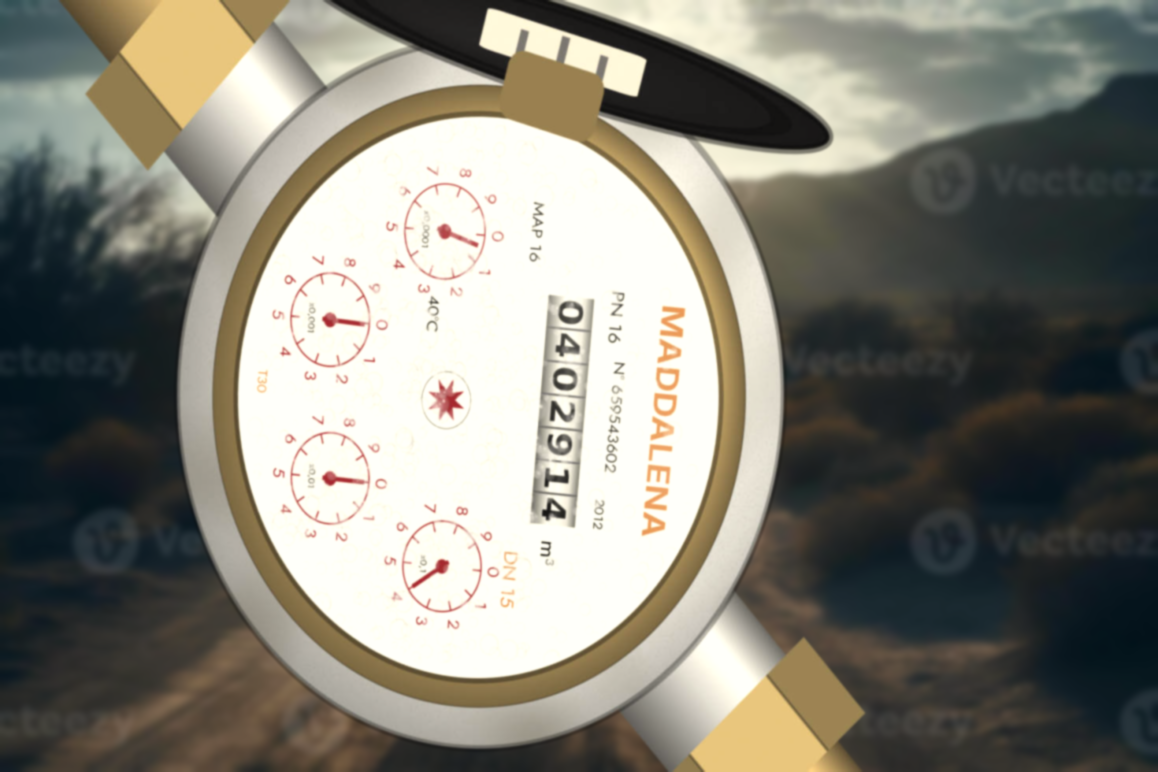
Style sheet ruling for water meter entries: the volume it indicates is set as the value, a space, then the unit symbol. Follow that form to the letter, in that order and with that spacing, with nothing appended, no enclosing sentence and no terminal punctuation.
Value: 402914.4000 m³
